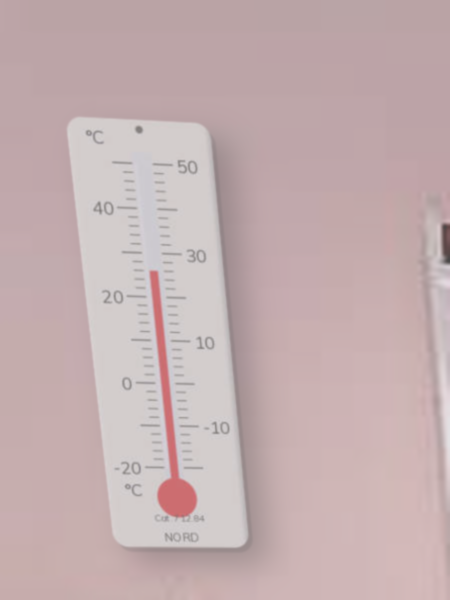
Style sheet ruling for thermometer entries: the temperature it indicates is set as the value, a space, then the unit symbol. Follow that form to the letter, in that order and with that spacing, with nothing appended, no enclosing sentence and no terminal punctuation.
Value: 26 °C
